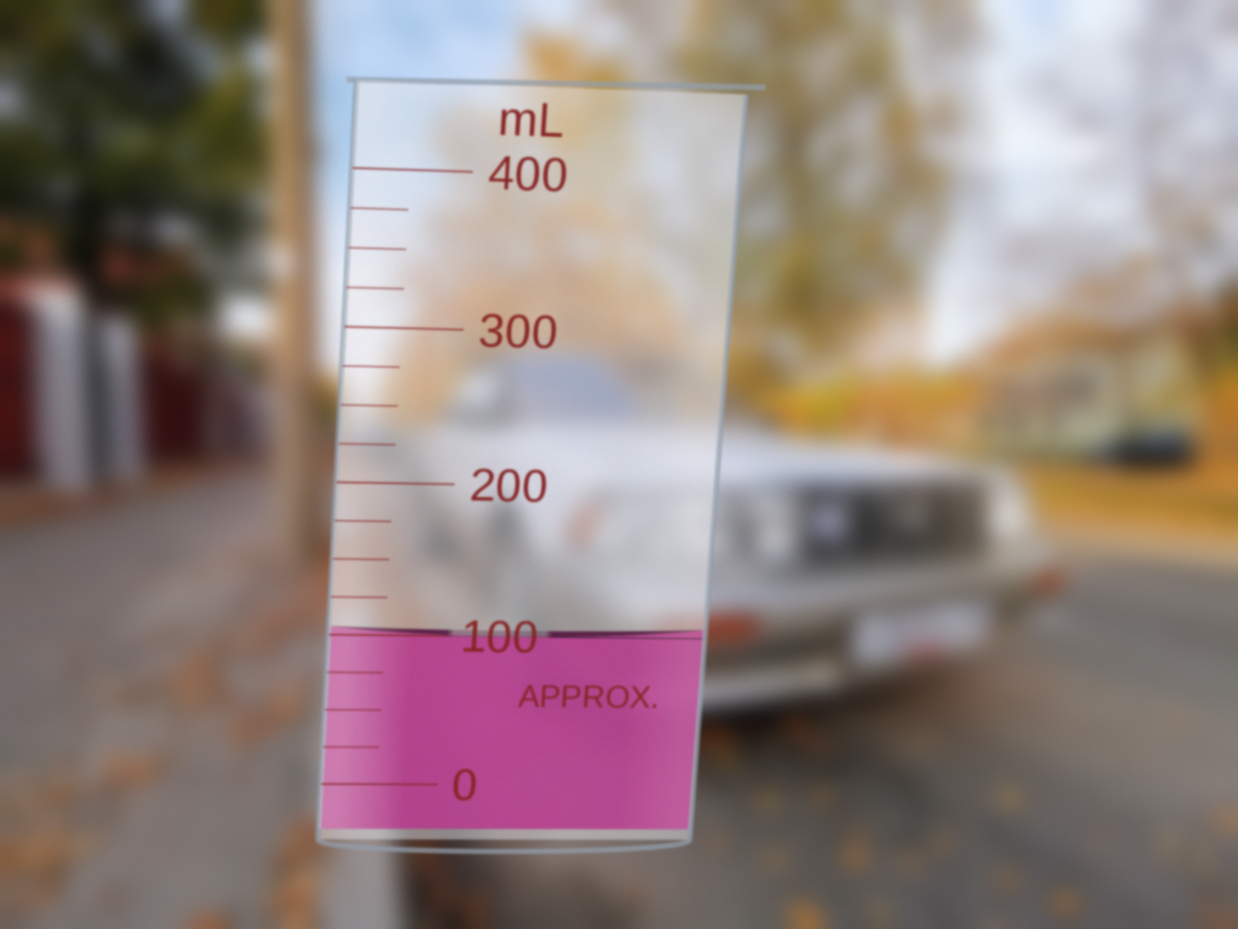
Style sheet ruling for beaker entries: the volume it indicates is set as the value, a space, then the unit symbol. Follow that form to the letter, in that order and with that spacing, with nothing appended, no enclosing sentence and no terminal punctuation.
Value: 100 mL
